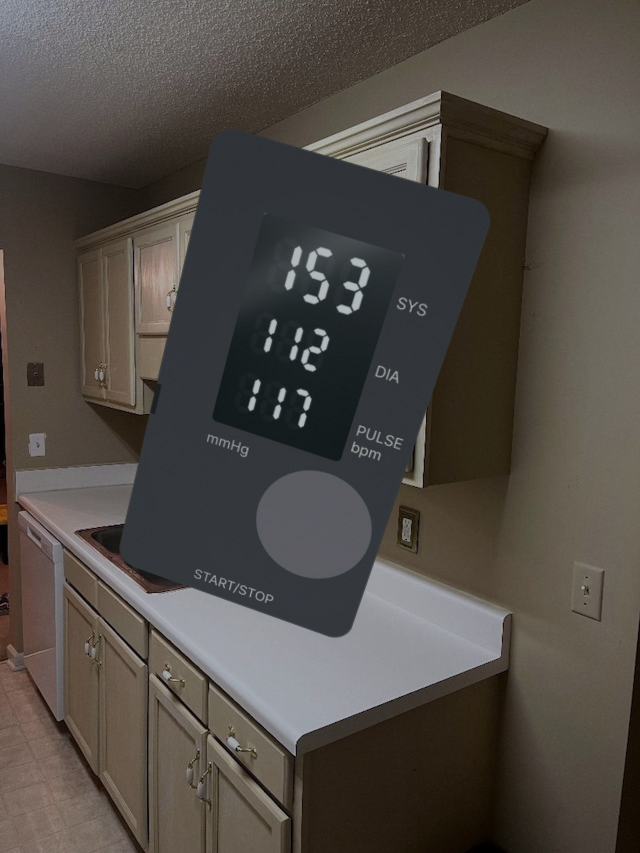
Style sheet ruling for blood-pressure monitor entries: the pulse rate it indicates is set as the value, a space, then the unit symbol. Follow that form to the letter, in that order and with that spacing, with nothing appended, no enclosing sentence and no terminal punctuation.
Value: 117 bpm
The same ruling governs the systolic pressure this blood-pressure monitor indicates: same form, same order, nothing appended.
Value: 153 mmHg
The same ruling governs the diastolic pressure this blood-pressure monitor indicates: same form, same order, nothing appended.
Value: 112 mmHg
